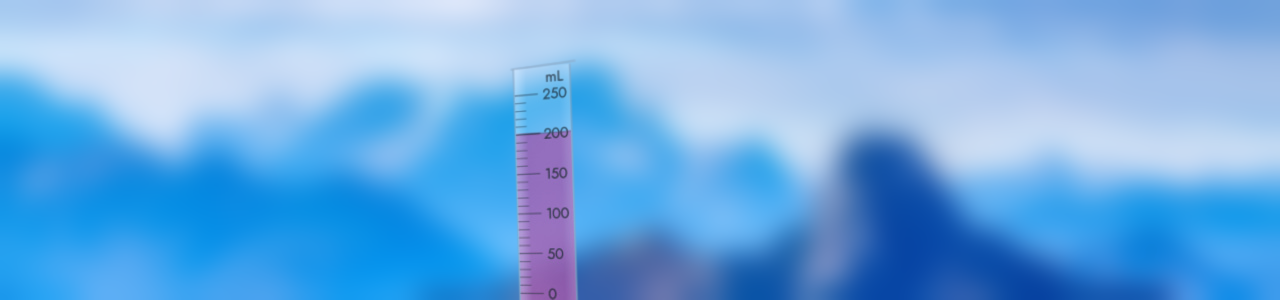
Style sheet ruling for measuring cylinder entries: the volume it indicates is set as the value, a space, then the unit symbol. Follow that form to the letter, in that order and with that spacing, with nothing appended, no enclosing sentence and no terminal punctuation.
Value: 200 mL
